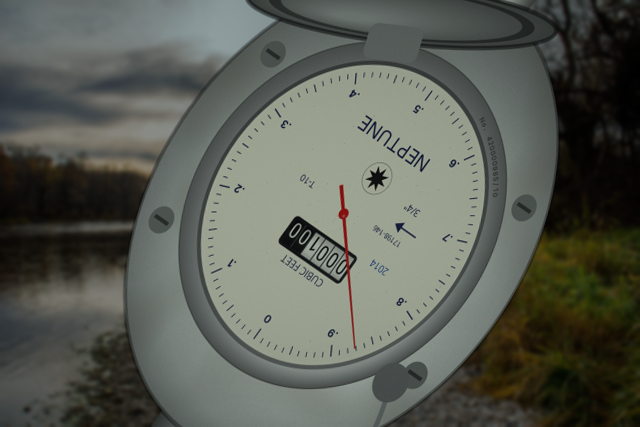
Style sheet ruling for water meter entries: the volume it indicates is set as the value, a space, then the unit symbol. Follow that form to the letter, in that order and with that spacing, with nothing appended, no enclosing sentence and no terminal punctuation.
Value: 99.87 ft³
